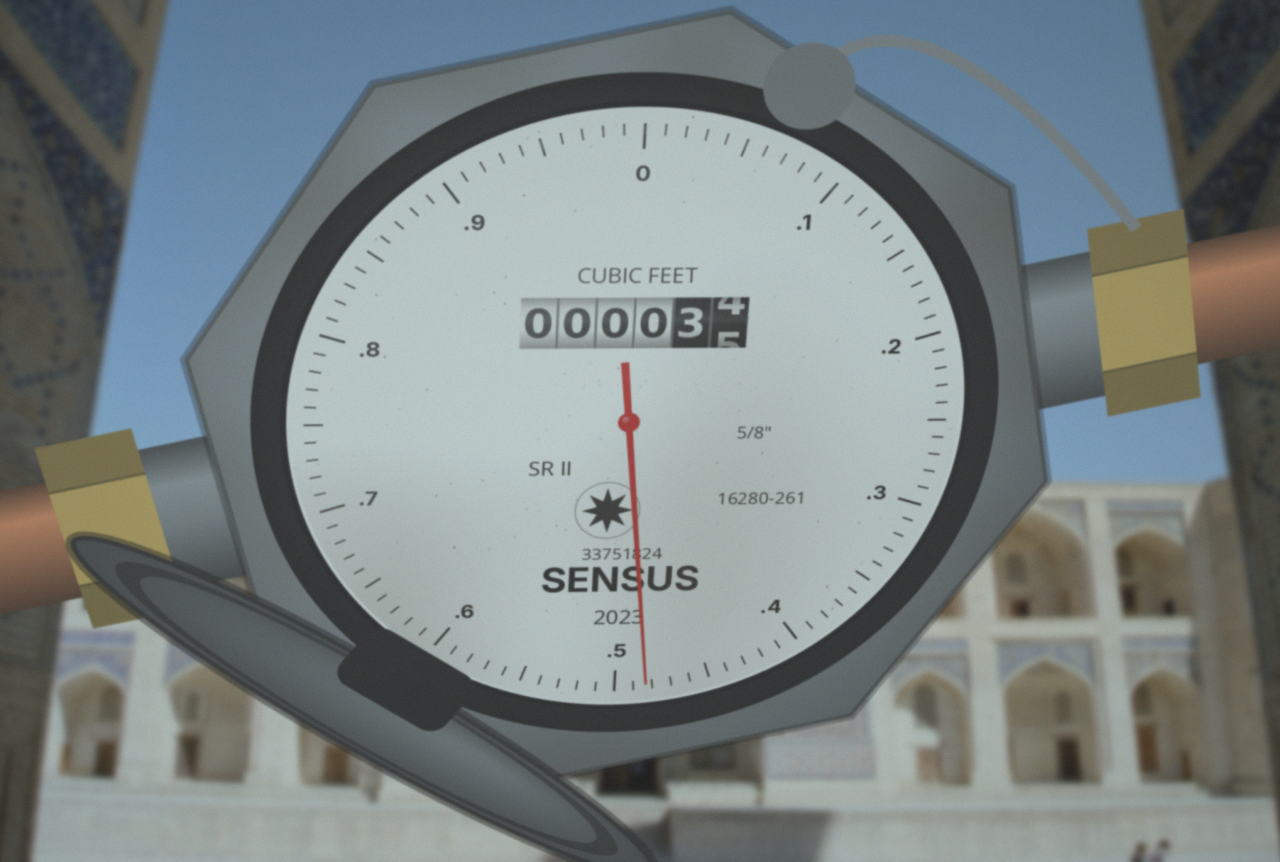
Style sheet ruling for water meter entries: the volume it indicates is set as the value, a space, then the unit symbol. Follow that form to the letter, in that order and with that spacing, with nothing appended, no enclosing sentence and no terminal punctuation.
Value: 34.48 ft³
